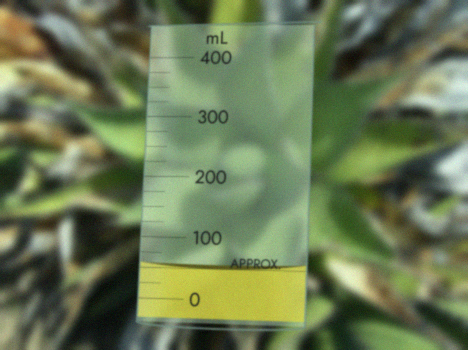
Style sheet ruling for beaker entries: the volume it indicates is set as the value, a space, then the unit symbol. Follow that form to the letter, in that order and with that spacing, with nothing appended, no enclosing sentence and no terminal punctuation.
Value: 50 mL
